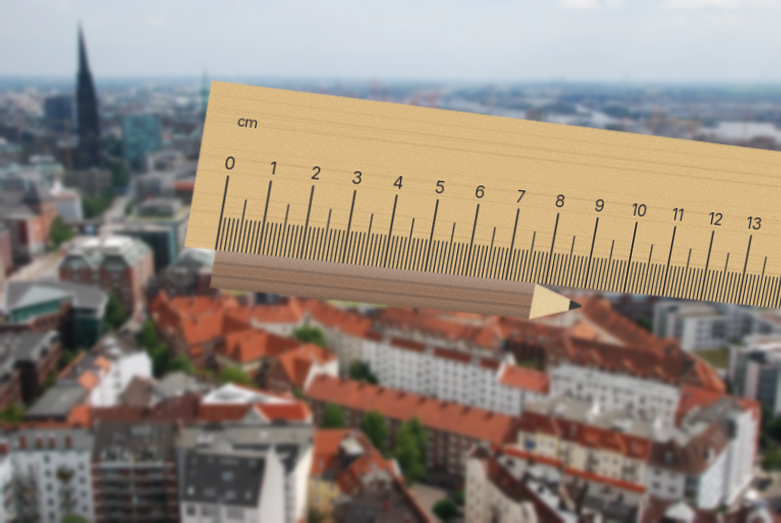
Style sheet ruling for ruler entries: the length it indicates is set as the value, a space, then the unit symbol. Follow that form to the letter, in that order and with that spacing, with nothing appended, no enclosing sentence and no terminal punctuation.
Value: 9 cm
